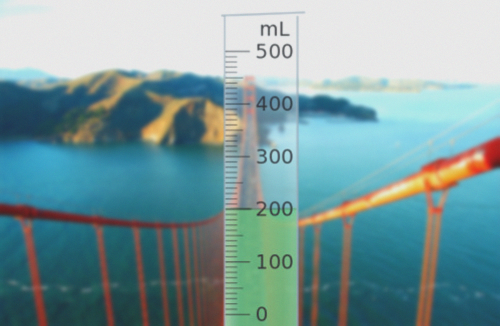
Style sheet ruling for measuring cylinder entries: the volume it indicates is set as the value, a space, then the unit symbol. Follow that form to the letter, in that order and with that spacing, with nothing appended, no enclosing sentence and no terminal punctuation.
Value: 200 mL
